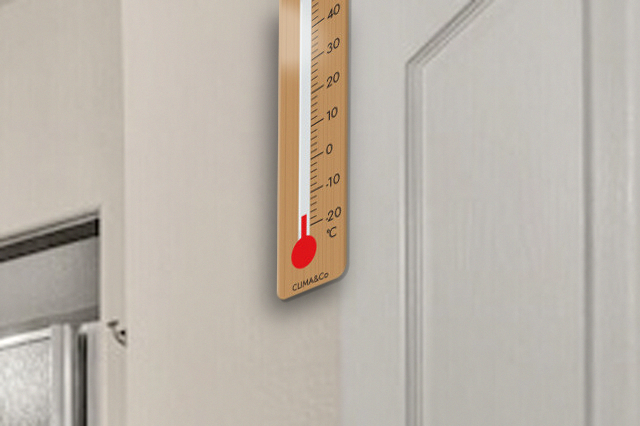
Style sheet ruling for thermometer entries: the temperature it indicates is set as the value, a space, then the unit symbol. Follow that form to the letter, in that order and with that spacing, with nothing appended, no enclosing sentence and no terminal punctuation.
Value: -16 °C
